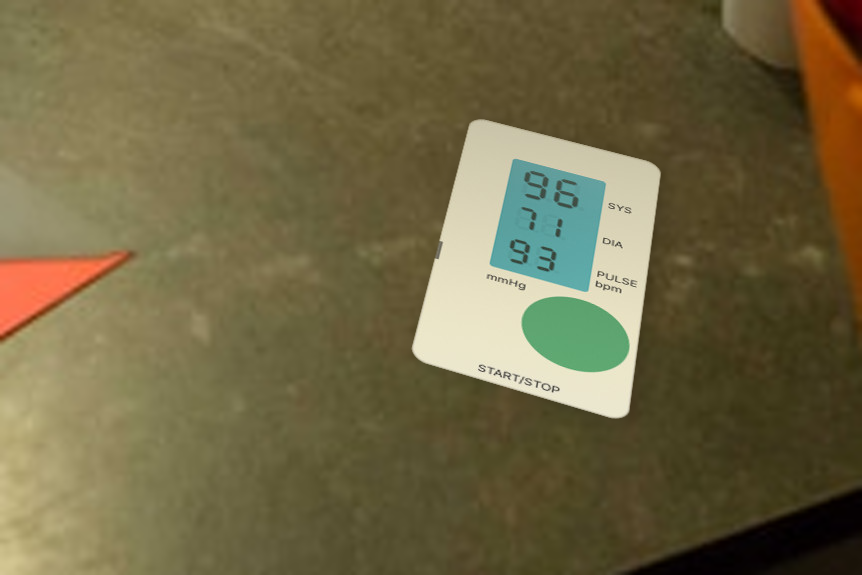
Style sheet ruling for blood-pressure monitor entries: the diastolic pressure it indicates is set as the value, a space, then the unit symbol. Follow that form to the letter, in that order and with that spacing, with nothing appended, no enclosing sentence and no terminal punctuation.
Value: 71 mmHg
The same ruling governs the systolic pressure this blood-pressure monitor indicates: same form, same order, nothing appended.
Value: 96 mmHg
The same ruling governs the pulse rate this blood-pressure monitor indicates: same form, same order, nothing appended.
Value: 93 bpm
